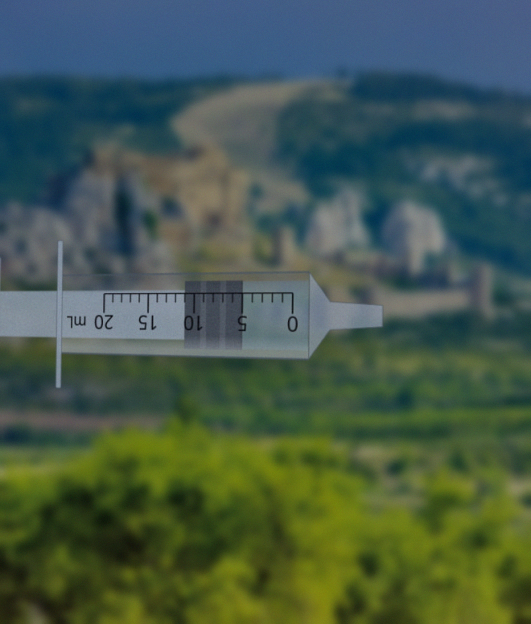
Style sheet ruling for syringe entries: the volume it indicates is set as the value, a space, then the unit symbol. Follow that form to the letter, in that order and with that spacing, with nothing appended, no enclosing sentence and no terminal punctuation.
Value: 5 mL
